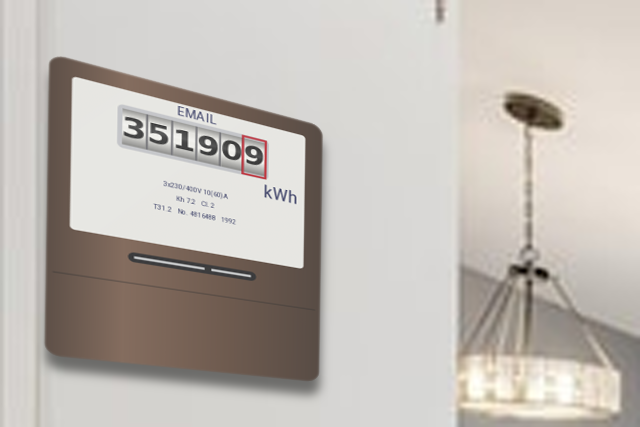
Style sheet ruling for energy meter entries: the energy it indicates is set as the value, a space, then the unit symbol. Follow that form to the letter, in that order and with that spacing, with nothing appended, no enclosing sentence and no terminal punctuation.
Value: 35190.9 kWh
